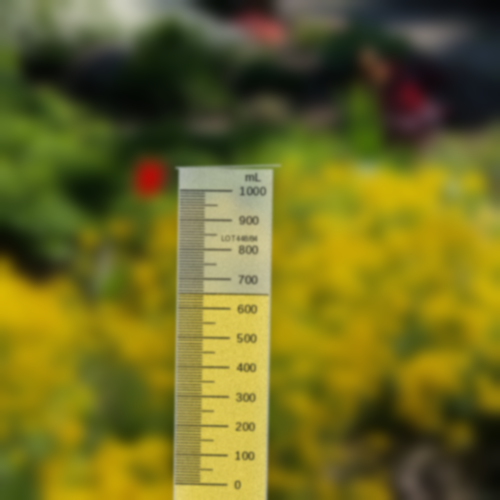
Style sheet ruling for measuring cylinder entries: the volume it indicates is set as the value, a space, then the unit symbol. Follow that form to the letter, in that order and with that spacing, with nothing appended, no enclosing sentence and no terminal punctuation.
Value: 650 mL
